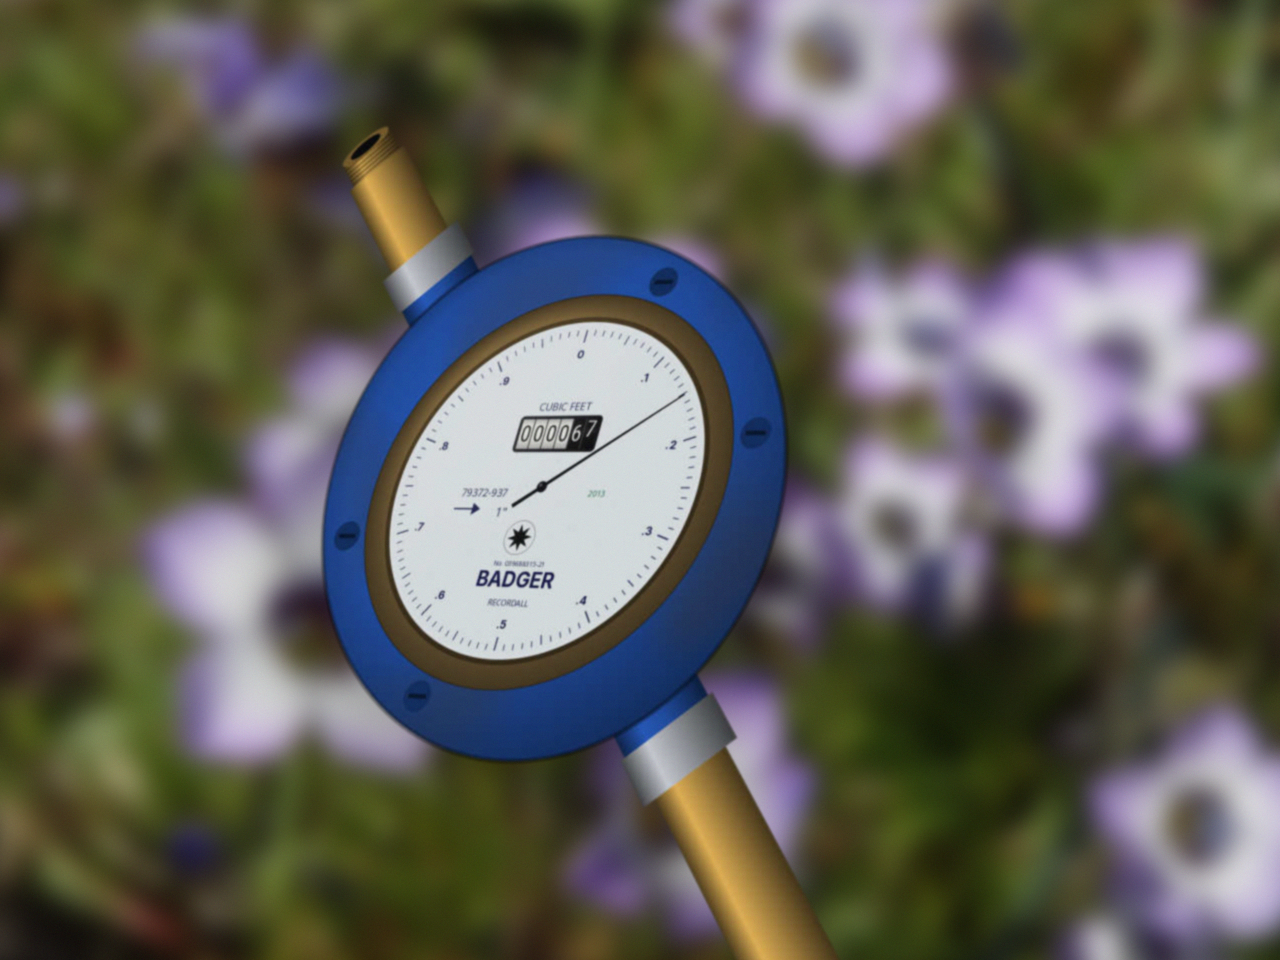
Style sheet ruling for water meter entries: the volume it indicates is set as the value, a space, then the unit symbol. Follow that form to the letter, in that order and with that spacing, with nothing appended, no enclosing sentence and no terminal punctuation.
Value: 67.15 ft³
